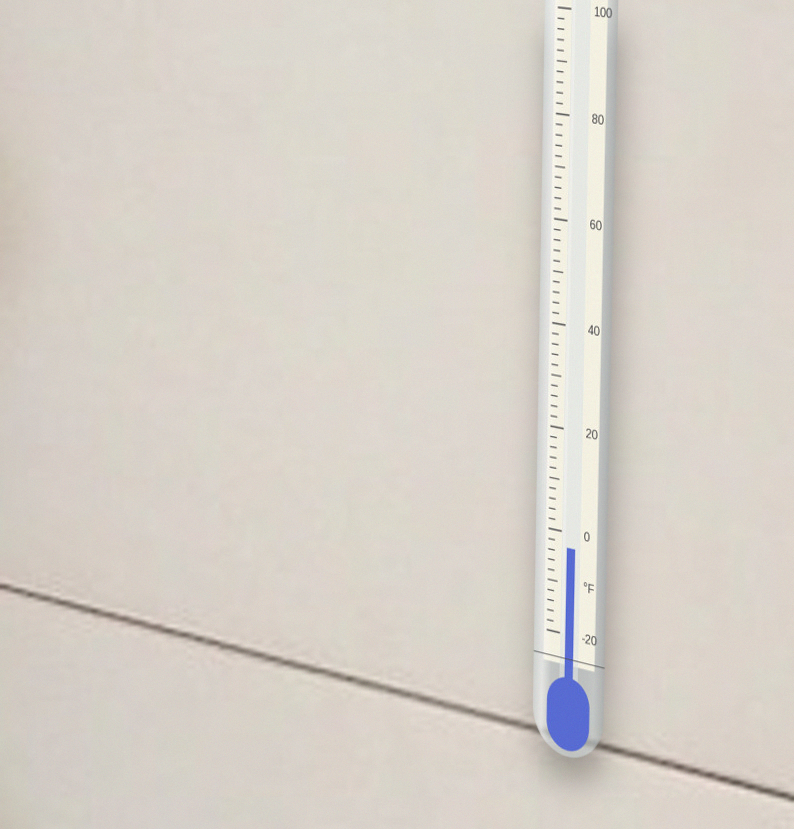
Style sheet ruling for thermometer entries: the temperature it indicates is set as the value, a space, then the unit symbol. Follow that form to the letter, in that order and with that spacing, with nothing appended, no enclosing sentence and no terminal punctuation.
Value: -3 °F
